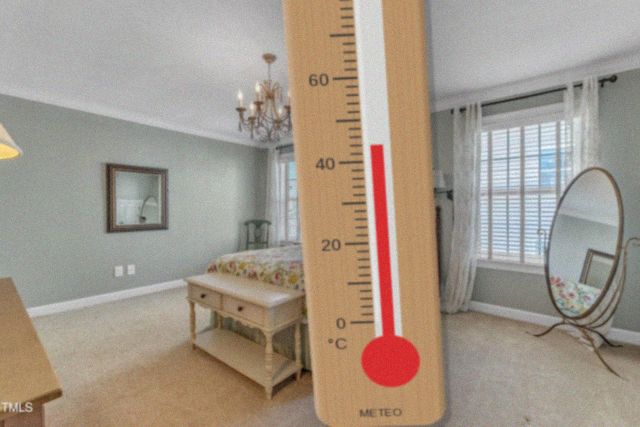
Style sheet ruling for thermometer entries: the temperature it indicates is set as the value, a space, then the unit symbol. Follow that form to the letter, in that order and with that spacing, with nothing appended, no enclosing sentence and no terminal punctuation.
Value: 44 °C
